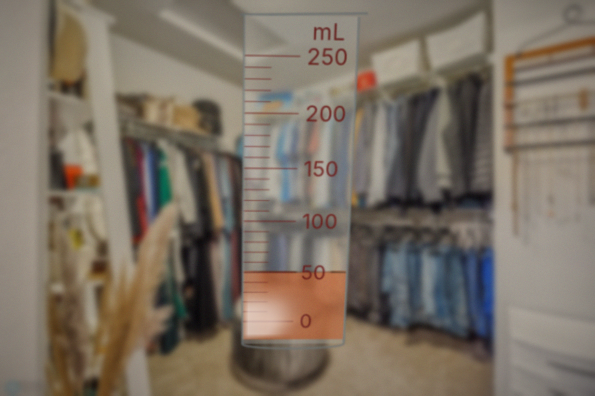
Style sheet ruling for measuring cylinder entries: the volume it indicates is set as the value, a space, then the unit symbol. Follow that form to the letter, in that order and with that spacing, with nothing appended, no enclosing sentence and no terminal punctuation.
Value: 50 mL
